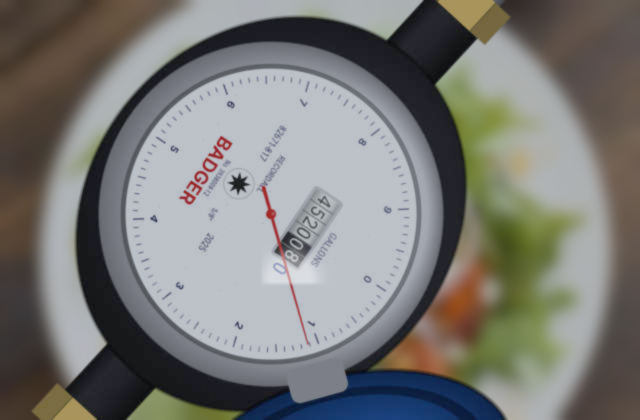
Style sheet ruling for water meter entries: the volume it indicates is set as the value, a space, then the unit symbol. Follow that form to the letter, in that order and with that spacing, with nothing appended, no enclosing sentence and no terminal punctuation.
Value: 4520081.1 gal
